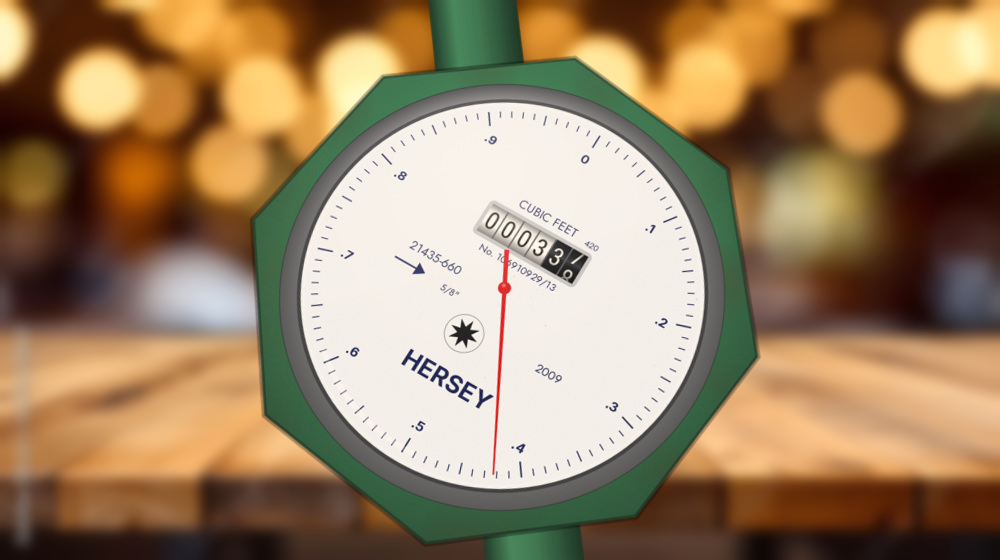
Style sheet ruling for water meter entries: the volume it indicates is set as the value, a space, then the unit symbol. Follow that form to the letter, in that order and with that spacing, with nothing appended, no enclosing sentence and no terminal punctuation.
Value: 337.42 ft³
